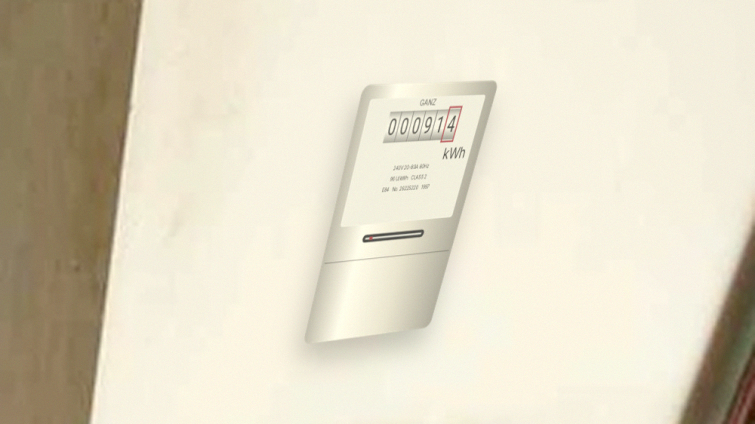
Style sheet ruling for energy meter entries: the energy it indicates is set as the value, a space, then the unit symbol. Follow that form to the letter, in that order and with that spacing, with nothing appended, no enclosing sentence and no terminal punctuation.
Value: 91.4 kWh
